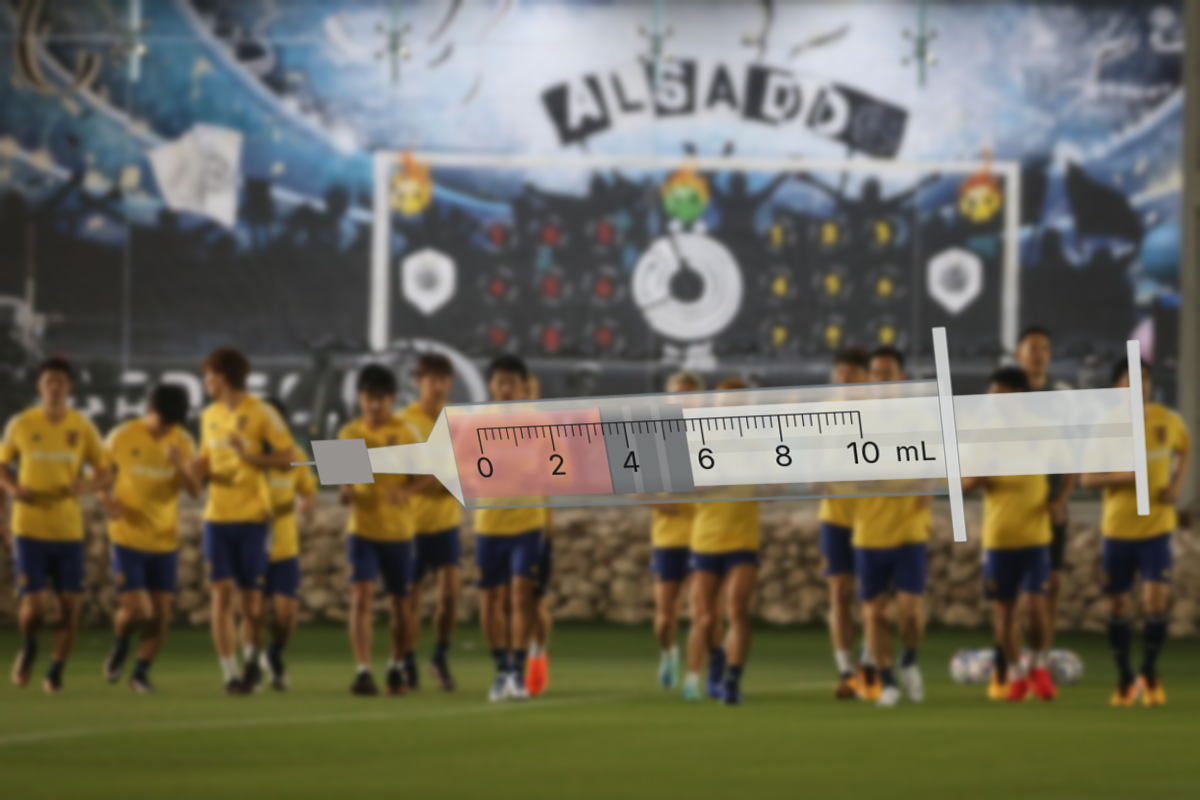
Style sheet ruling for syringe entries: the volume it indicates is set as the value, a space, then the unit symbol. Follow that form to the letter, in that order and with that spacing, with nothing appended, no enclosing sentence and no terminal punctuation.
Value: 3.4 mL
